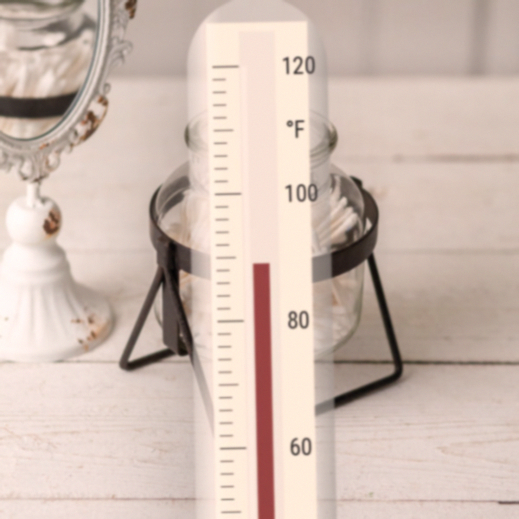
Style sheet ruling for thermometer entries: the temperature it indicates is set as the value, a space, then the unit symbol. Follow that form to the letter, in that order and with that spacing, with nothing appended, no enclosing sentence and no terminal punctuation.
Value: 89 °F
